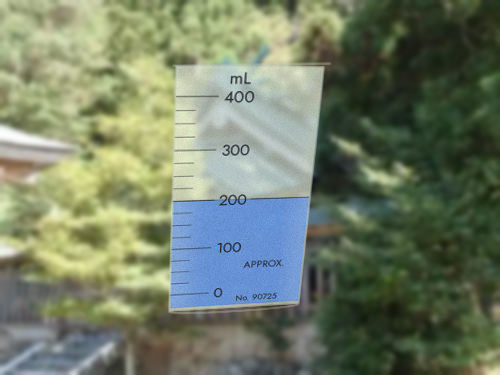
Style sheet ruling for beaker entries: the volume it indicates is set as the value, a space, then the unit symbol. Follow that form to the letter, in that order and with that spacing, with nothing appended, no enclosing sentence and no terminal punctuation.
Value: 200 mL
